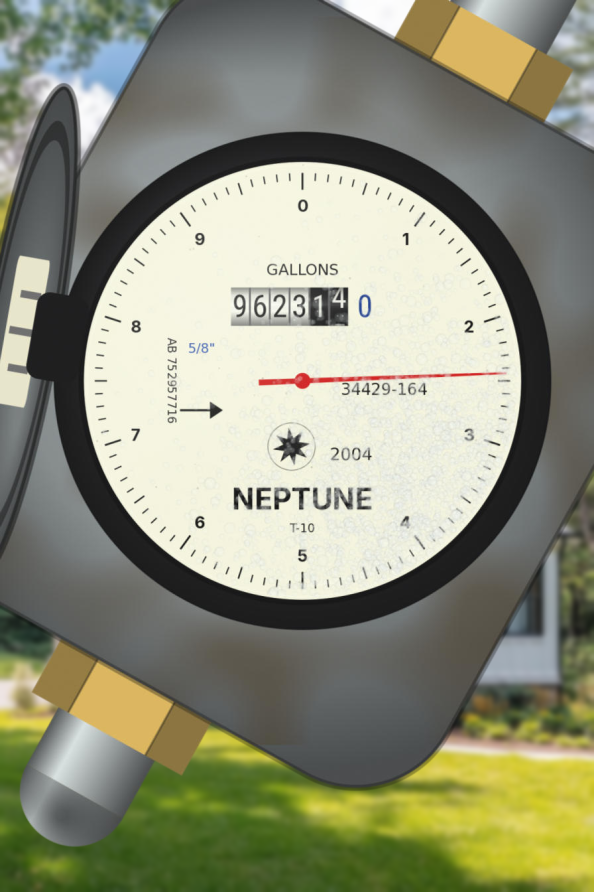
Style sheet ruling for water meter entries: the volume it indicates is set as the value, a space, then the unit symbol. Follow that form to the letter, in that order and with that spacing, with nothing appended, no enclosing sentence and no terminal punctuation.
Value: 9623142.4 gal
